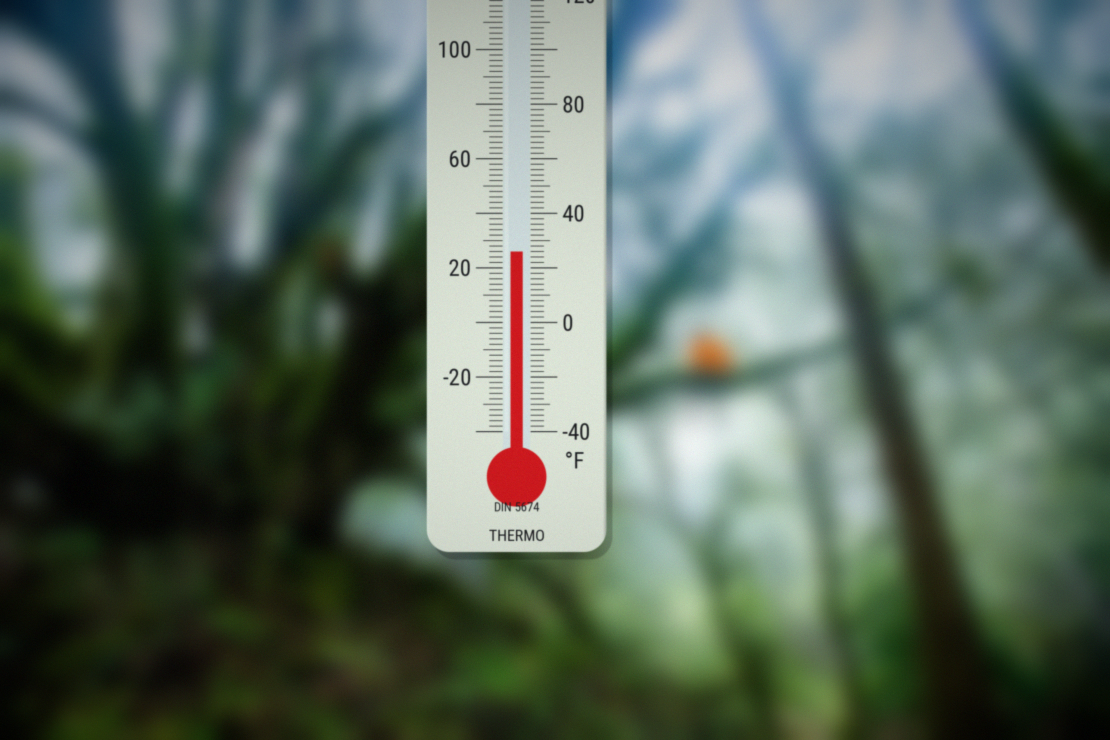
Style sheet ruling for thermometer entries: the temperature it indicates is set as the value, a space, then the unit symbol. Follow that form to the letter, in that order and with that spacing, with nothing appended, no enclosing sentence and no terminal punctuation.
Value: 26 °F
